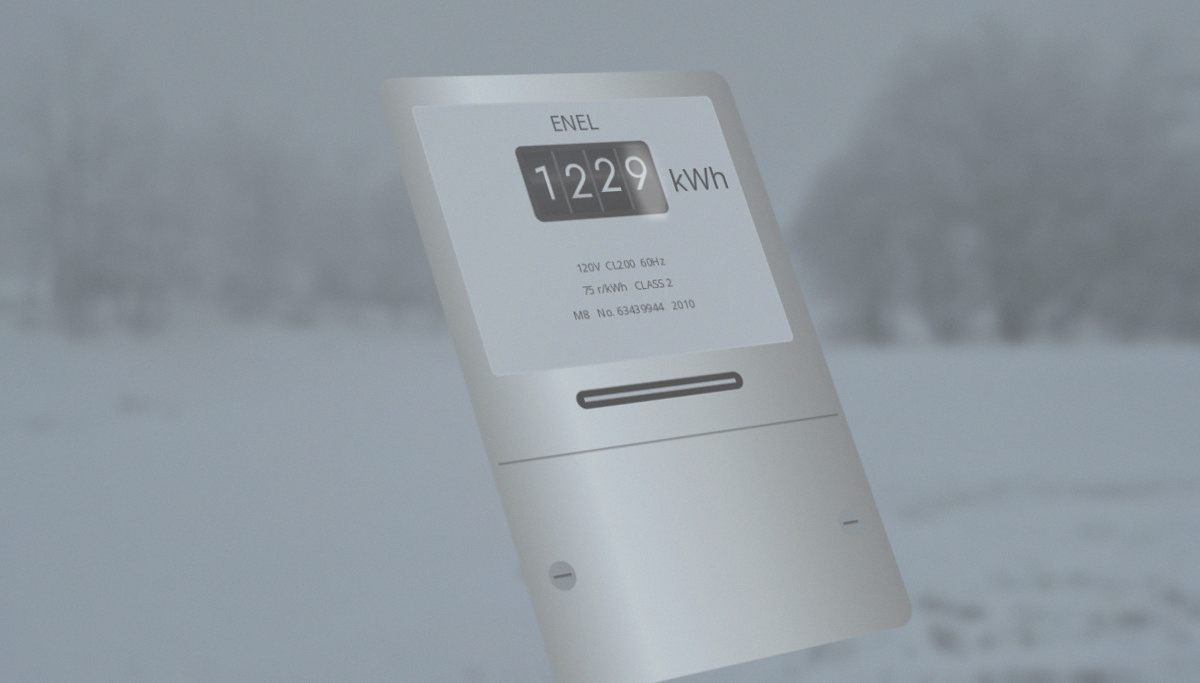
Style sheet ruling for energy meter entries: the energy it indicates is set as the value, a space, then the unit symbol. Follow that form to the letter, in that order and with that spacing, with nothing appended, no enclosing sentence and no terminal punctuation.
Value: 1229 kWh
